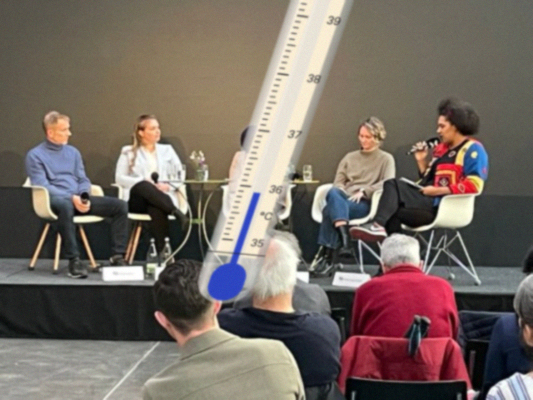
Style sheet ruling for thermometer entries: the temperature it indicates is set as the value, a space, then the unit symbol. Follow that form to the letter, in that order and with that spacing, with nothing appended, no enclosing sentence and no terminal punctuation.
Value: 35.9 °C
